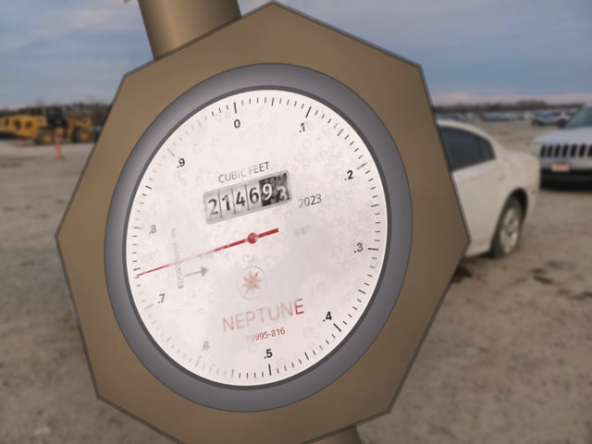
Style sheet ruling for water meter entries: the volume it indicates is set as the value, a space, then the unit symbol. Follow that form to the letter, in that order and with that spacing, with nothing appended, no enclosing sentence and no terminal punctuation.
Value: 214692.74 ft³
